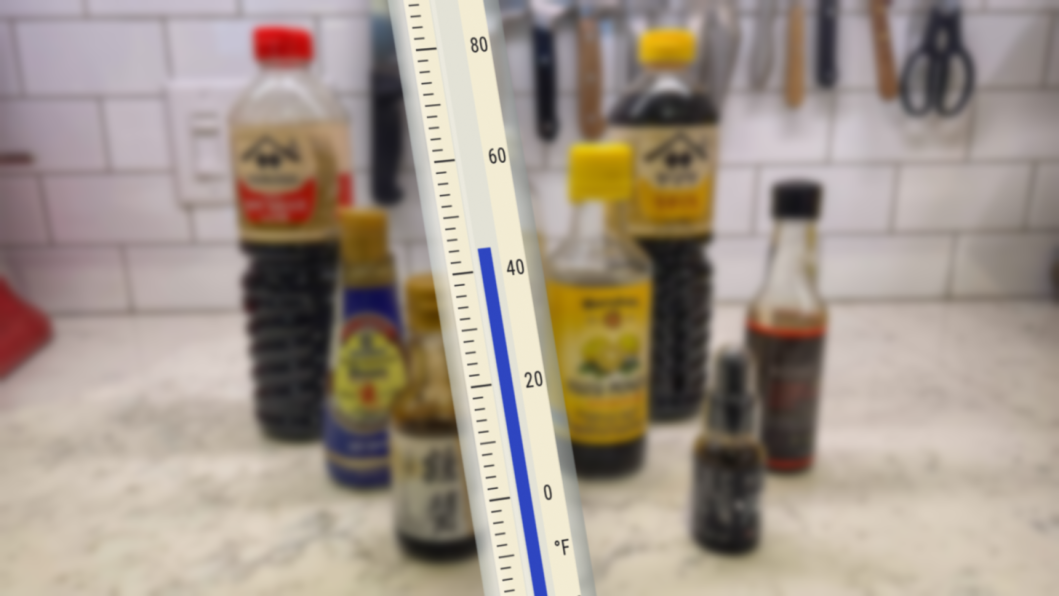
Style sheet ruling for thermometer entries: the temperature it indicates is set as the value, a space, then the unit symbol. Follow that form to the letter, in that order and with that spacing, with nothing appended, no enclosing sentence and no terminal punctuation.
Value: 44 °F
